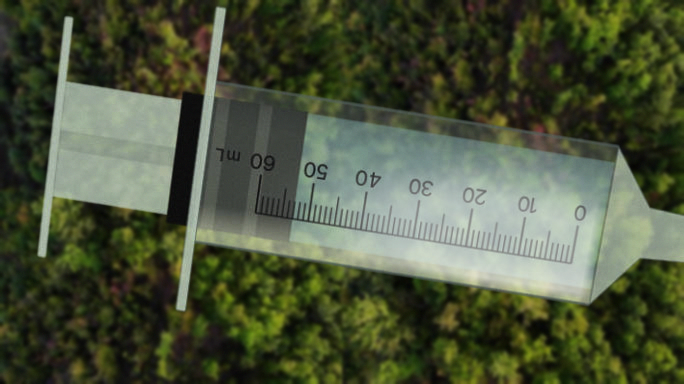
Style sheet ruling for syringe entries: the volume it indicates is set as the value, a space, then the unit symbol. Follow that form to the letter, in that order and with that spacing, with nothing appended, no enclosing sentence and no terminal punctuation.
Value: 53 mL
